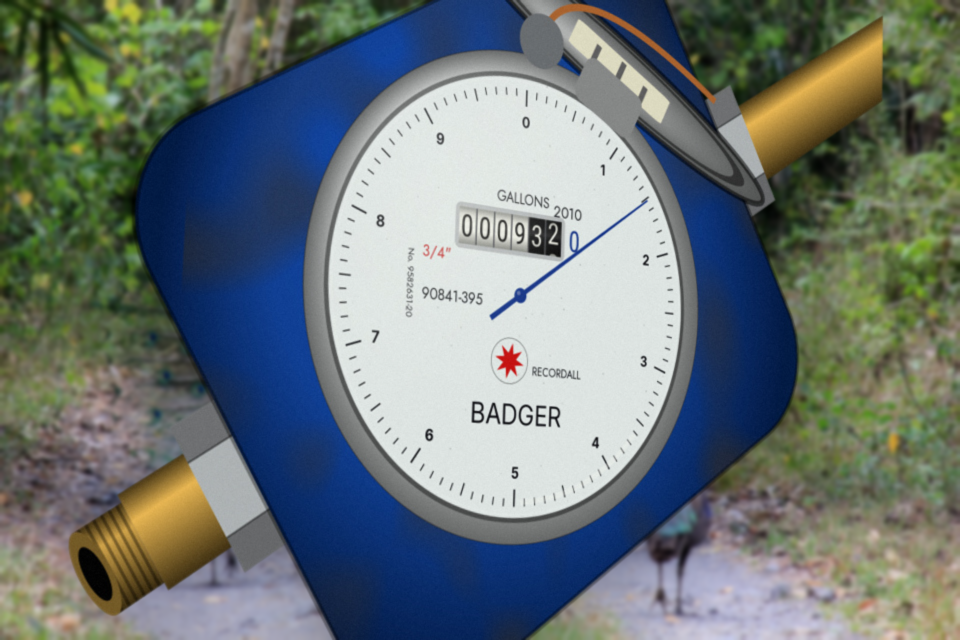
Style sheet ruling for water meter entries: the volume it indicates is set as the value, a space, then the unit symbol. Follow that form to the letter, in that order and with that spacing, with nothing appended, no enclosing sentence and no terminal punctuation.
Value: 9321.5 gal
